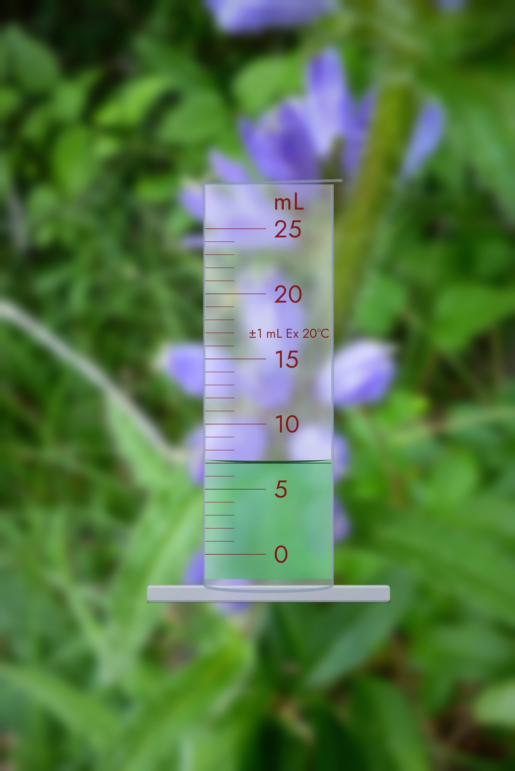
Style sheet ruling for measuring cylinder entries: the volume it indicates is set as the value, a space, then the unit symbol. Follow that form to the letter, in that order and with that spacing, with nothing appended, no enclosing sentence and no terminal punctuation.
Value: 7 mL
